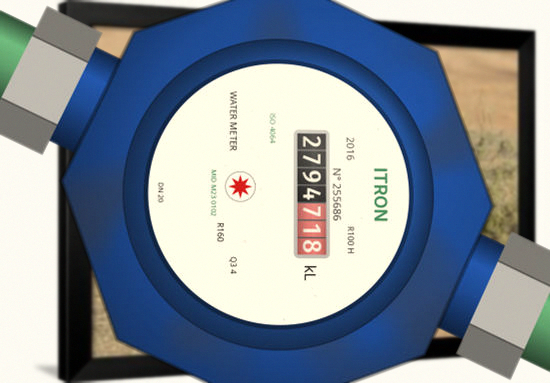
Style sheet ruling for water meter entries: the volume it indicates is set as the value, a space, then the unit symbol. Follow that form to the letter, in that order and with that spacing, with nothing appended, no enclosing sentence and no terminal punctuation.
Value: 2794.718 kL
